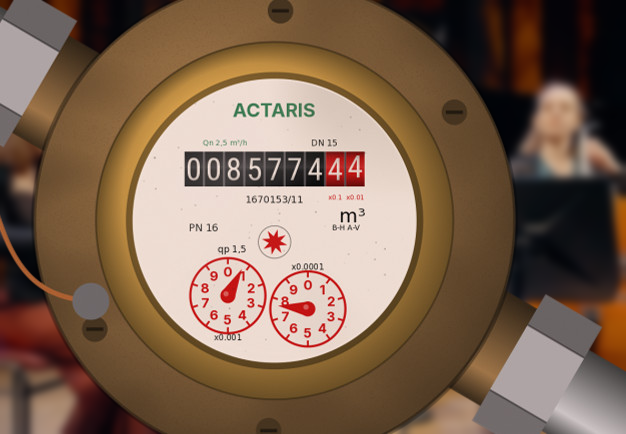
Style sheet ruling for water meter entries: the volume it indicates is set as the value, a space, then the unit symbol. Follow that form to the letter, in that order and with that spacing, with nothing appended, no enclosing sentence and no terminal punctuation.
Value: 85774.4407 m³
